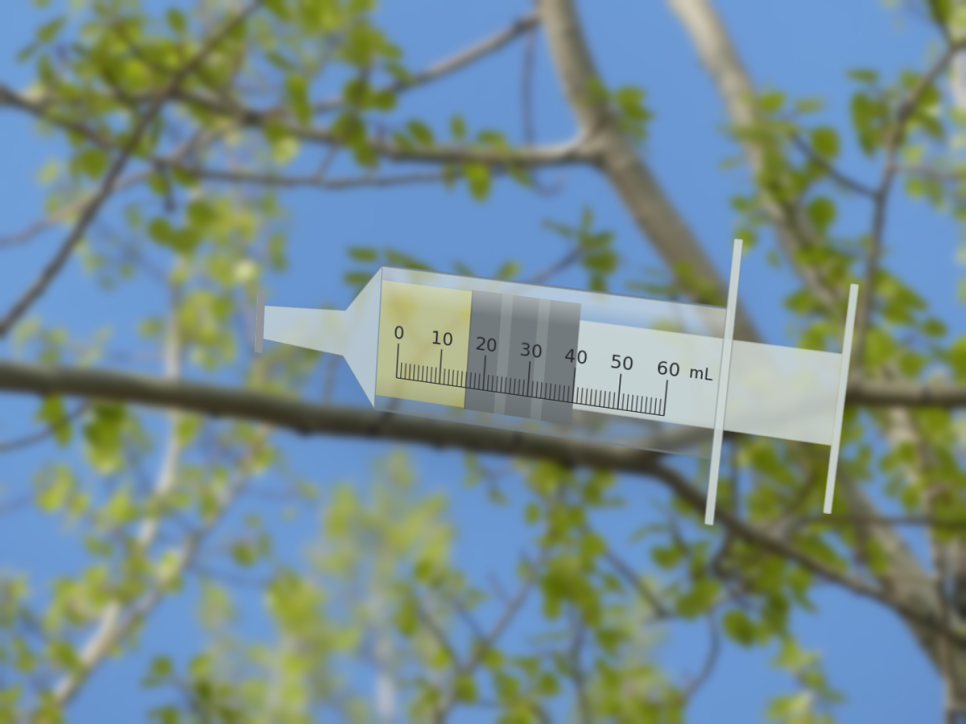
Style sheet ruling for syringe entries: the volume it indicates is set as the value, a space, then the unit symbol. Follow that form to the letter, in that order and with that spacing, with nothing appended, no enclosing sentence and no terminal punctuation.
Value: 16 mL
